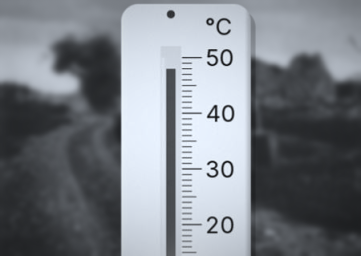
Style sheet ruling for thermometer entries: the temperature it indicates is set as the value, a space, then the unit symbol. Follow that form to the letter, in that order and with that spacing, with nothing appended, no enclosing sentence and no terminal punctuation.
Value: 48 °C
